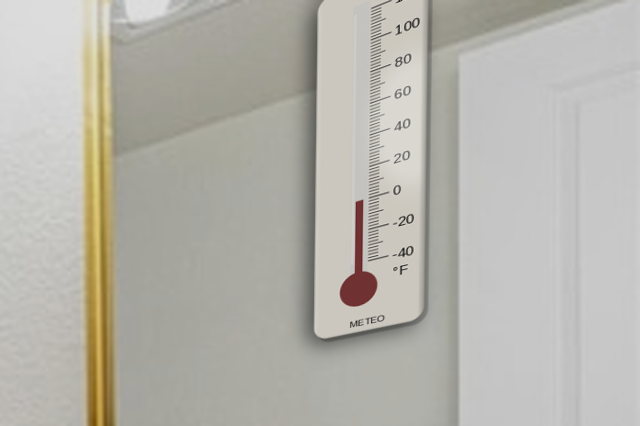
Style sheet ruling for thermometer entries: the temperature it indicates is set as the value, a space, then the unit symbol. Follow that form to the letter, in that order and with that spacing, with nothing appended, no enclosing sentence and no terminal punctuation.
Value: 0 °F
